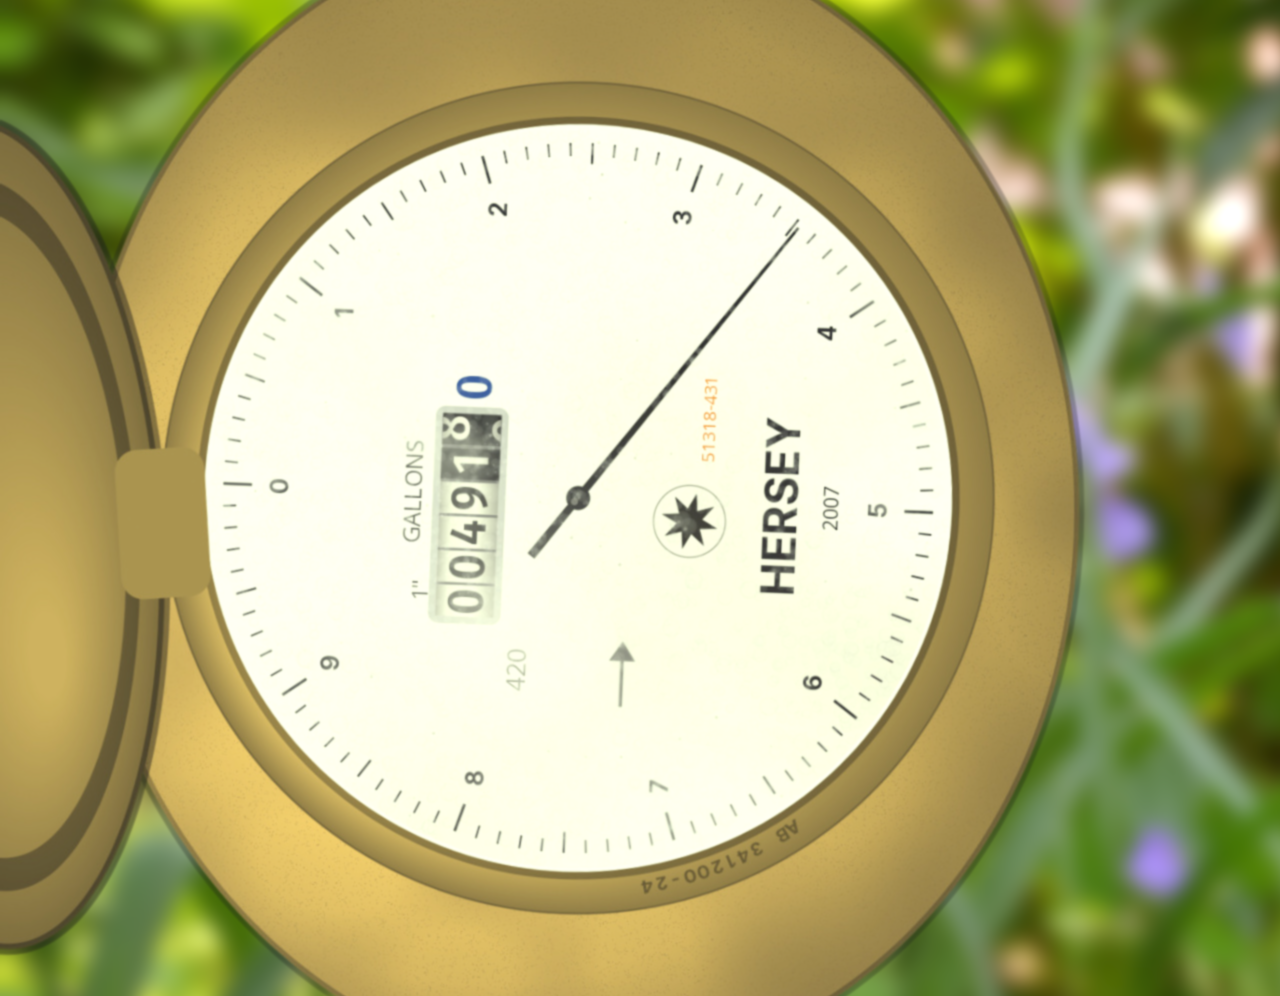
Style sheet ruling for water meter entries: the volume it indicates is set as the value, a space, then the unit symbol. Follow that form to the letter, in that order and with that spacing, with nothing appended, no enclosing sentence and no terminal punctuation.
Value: 49183.5 gal
